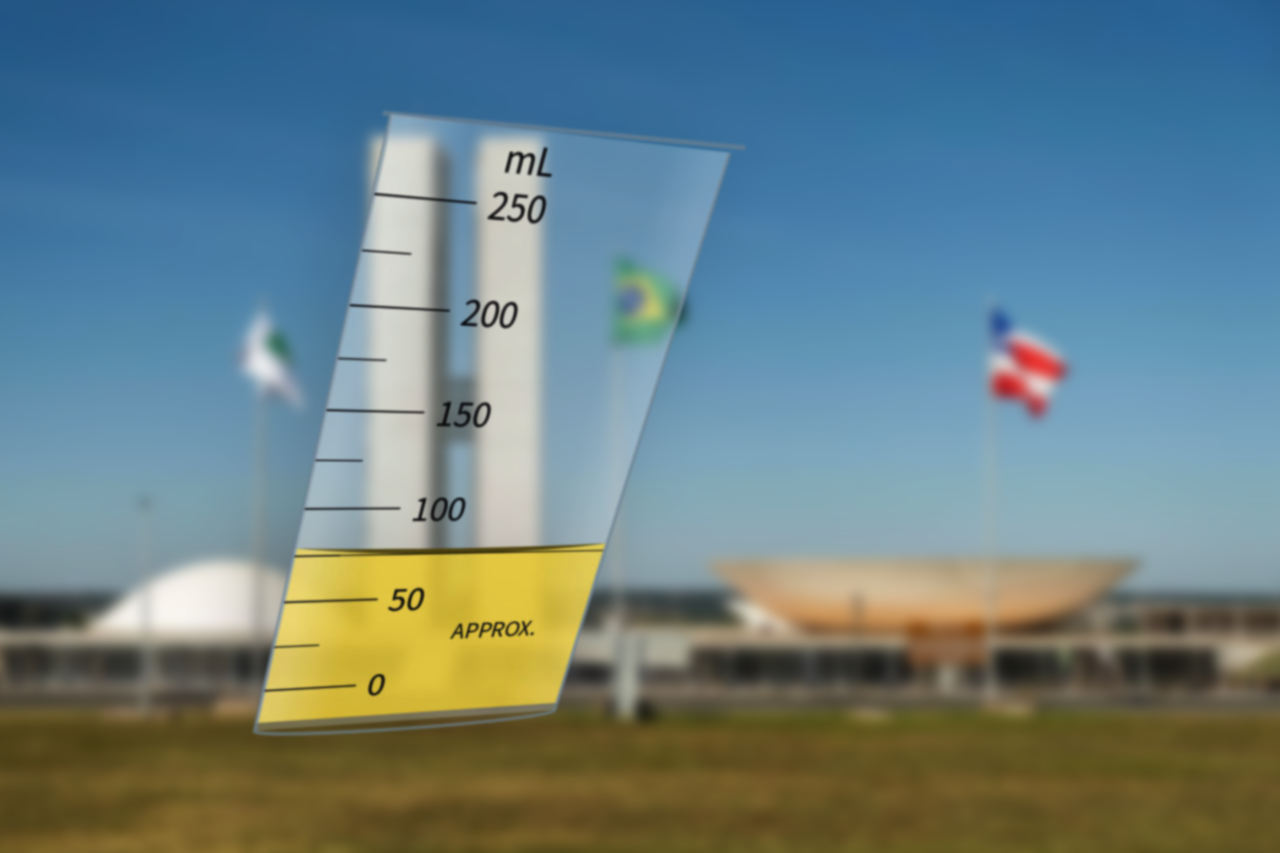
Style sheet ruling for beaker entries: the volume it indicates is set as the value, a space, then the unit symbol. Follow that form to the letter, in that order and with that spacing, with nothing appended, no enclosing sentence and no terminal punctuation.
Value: 75 mL
